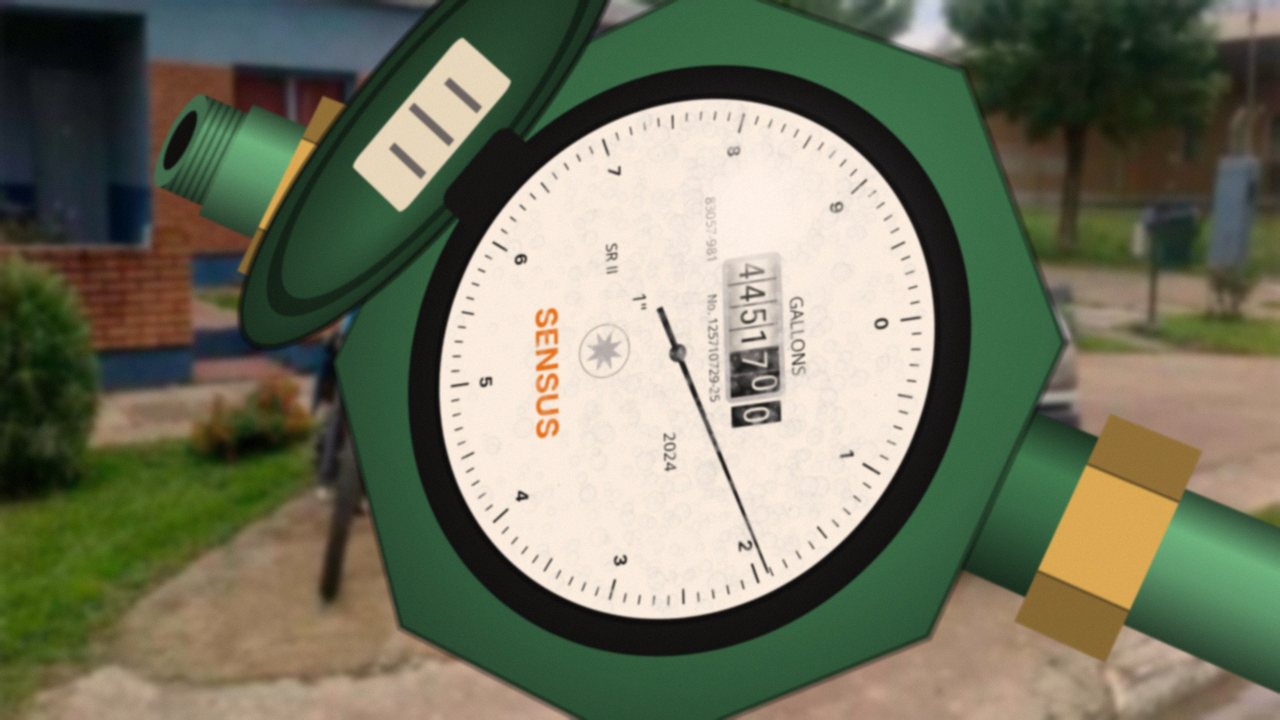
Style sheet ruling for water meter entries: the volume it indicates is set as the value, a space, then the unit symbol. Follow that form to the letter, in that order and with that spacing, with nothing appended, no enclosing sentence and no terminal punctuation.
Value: 4451701.9 gal
